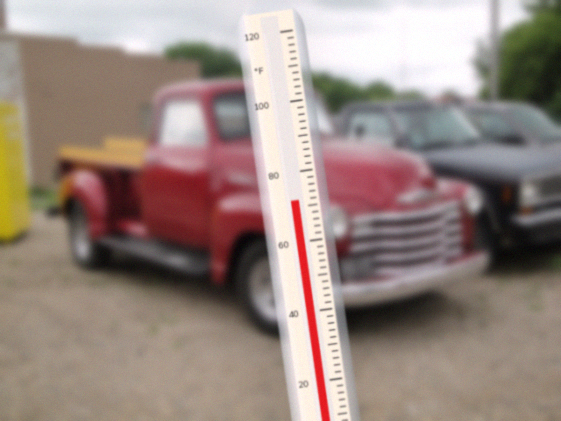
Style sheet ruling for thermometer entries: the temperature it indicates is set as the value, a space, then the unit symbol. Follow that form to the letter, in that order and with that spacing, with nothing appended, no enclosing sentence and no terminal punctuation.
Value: 72 °F
